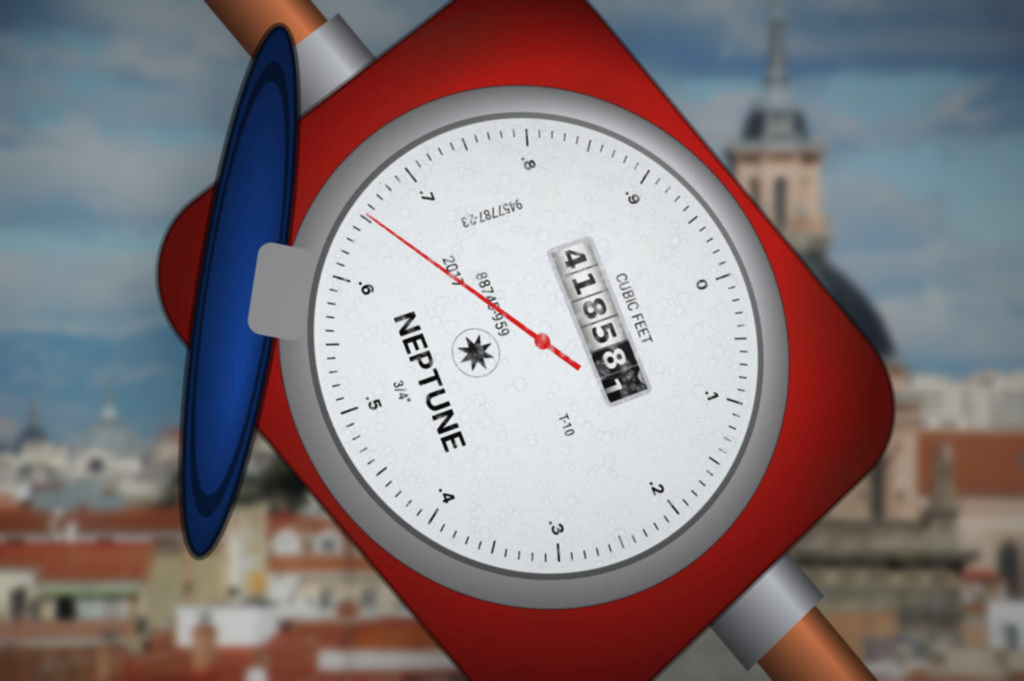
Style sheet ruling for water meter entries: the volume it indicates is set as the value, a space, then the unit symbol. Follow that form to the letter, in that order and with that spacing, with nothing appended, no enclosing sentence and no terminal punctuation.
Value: 418580.65 ft³
